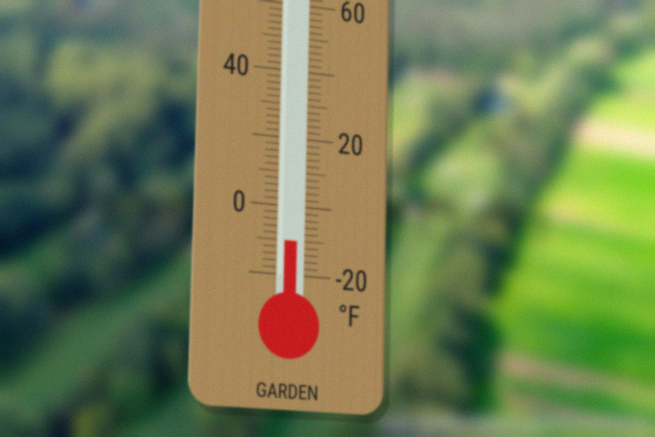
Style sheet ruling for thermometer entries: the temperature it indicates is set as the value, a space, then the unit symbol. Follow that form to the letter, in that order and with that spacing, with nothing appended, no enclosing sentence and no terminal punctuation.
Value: -10 °F
